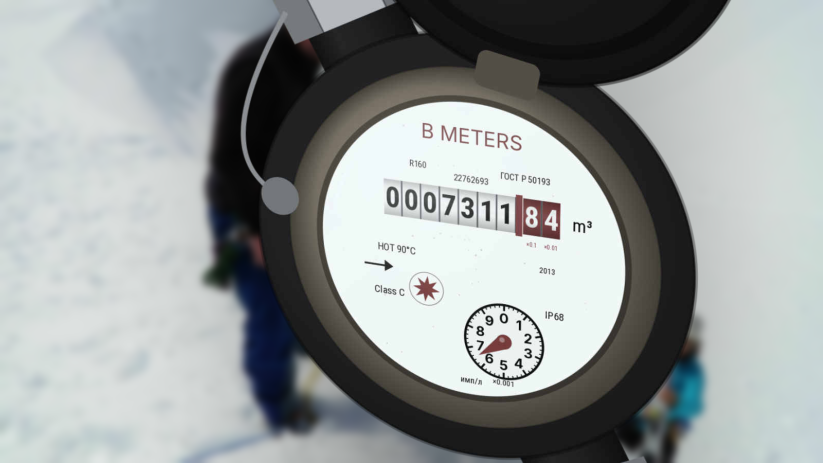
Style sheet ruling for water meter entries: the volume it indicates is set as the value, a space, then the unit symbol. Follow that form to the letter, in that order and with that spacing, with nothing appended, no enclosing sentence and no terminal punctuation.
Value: 7311.846 m³
